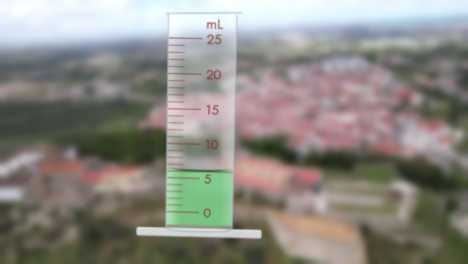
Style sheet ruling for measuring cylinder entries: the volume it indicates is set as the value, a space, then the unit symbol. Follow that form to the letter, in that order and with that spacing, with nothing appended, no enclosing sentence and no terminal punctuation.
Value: 6 mL
